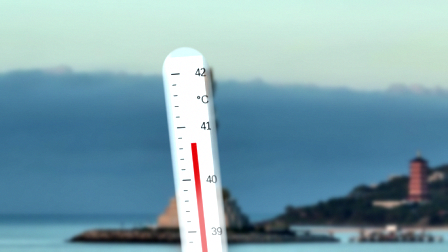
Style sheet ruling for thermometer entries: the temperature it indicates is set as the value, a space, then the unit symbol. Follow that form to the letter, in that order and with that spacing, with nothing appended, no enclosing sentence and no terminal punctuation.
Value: 40.7 °C
